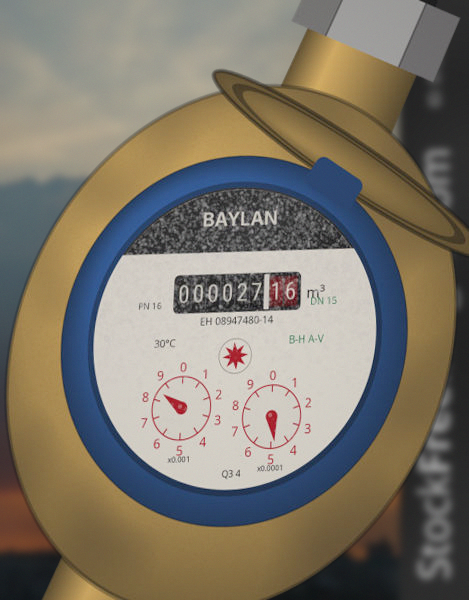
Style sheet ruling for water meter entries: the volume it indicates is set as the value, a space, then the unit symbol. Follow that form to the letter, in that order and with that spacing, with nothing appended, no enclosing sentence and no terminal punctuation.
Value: 27.1684 m³
